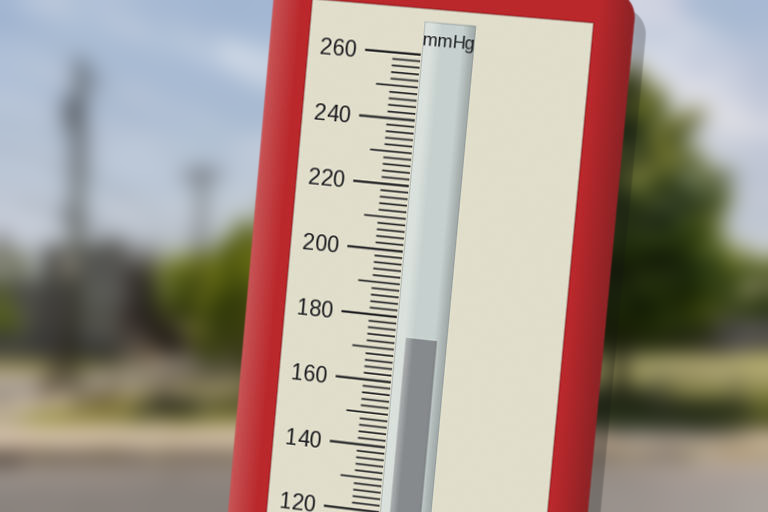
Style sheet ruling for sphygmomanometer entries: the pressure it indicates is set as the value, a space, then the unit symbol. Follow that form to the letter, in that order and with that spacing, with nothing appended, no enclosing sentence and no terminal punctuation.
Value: 174 mmHg
